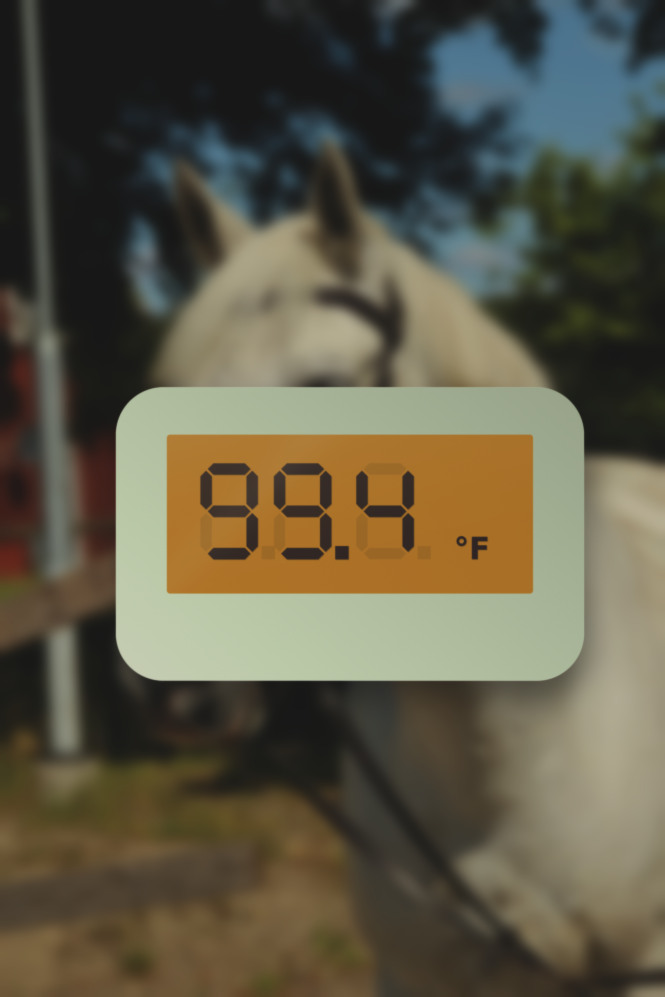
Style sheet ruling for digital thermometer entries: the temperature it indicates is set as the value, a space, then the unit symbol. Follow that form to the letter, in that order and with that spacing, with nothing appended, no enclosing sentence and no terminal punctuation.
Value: 99.4 °F
